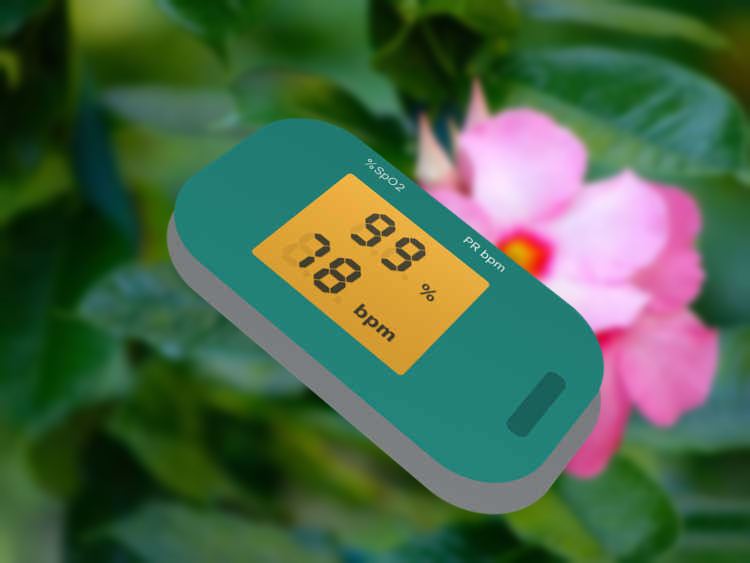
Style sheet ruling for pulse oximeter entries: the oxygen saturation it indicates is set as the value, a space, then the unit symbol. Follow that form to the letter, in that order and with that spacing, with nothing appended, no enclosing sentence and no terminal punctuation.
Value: 99 %
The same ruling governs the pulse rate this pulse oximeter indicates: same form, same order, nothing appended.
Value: 78 bpm
